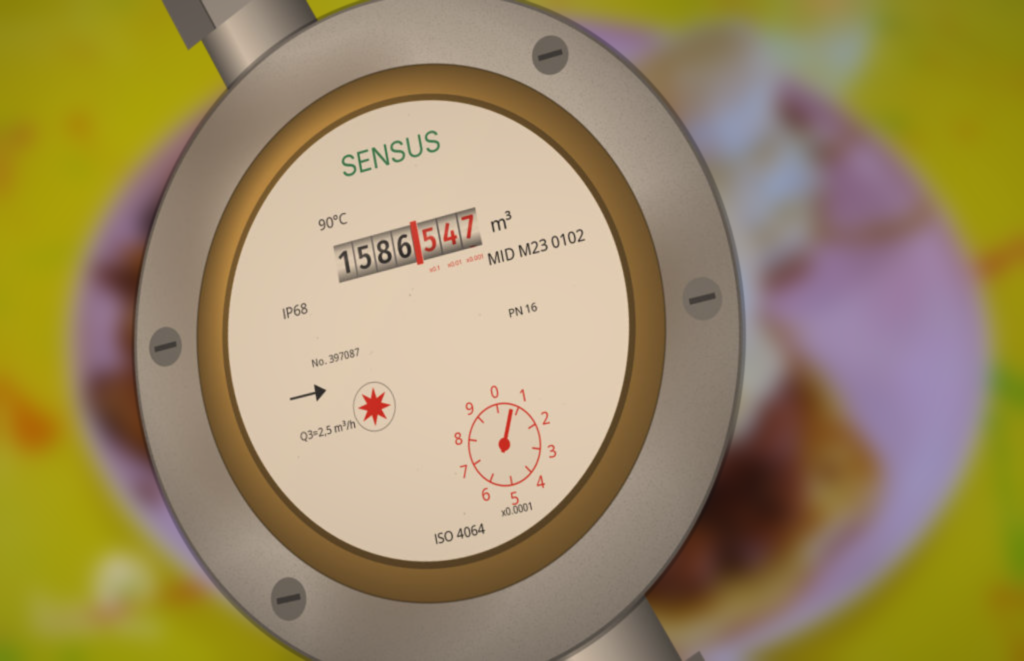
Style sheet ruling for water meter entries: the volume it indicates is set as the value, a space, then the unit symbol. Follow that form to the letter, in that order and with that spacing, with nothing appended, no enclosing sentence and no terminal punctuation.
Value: 1586.5470 m³
